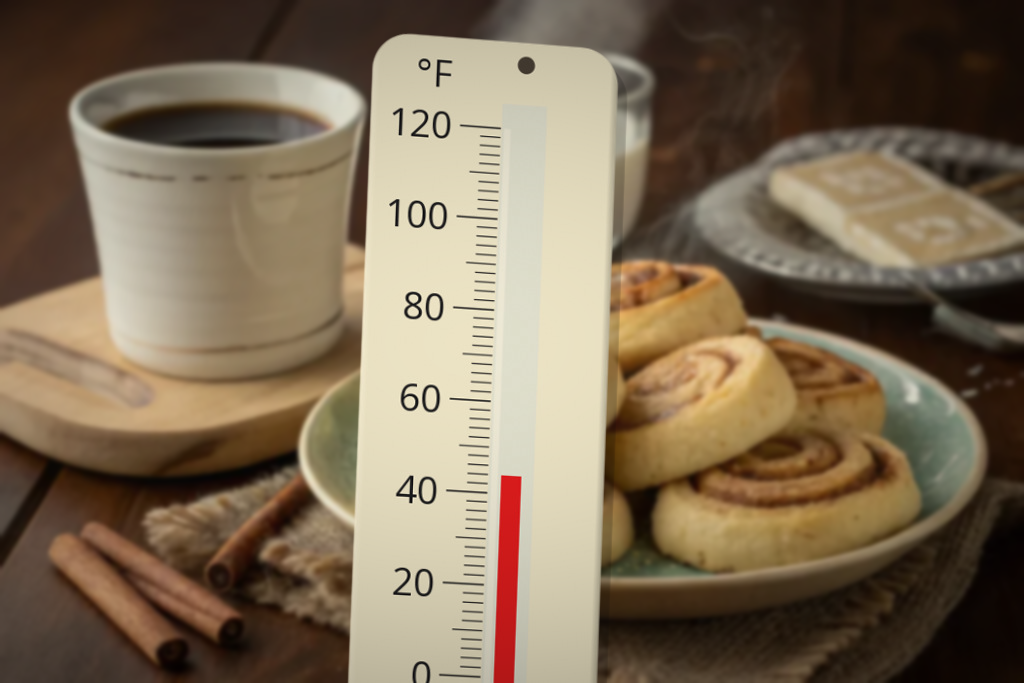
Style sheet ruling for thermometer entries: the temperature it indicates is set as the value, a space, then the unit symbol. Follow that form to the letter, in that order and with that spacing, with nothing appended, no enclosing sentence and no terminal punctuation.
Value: 44 °F
